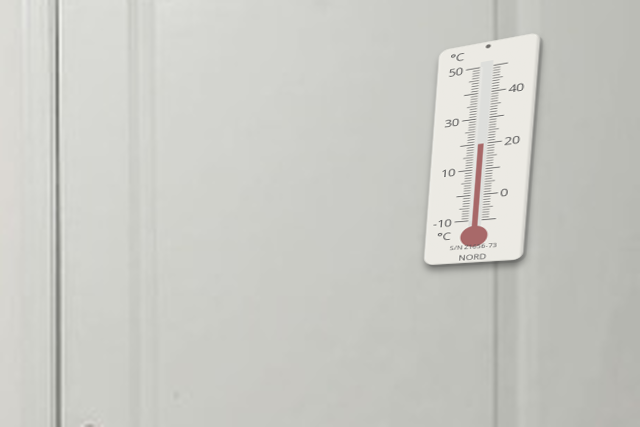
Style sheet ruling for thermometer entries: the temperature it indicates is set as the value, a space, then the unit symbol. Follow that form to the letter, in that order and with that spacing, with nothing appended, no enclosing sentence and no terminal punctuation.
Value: 20 °C
